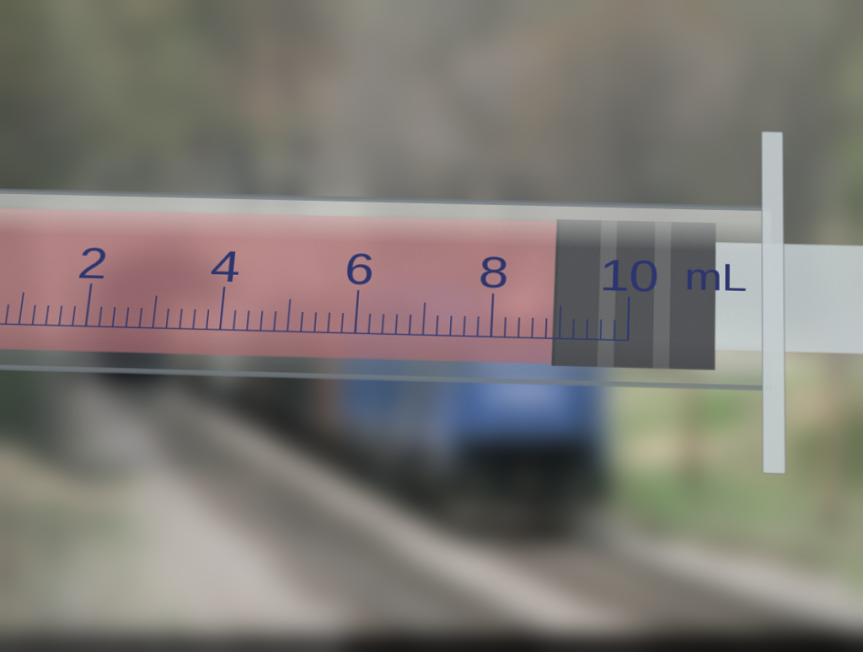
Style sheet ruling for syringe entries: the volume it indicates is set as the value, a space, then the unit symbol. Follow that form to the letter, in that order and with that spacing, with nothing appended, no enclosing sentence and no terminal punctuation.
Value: 8.9 mL
